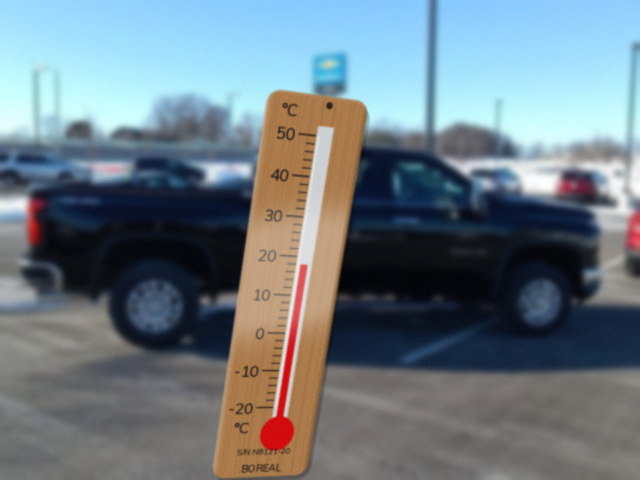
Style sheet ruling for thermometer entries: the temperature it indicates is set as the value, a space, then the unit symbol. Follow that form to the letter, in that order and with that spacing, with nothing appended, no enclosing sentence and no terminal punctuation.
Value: 18 °C
